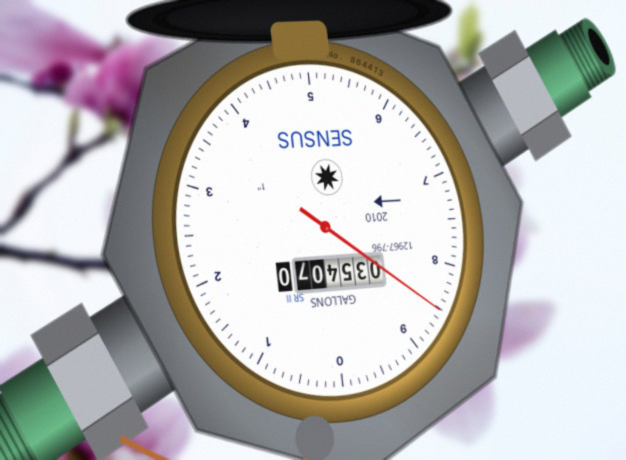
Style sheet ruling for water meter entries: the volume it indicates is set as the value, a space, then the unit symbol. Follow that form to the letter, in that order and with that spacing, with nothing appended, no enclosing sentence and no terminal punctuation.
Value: 354068.5 gal
